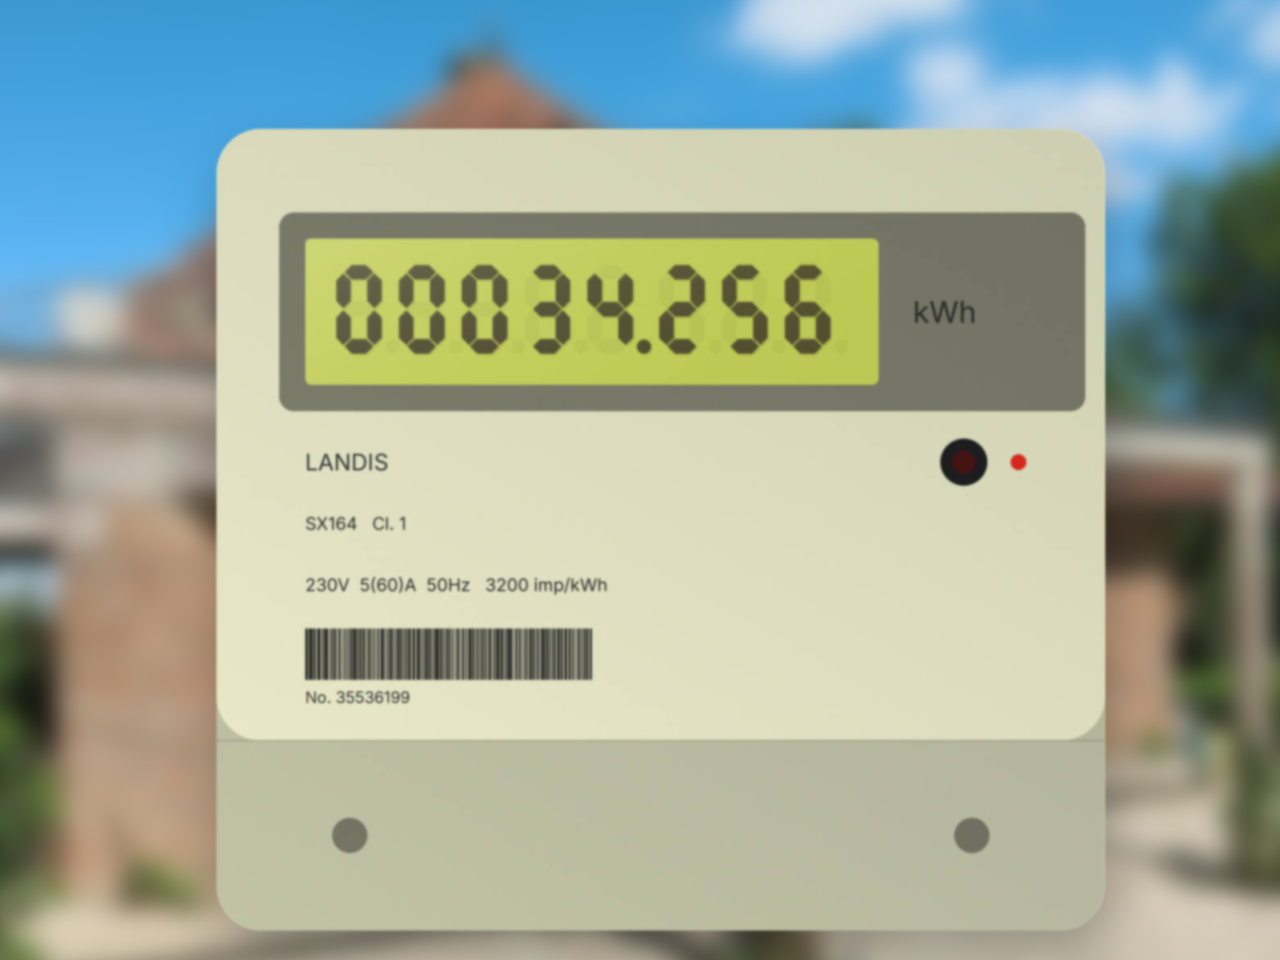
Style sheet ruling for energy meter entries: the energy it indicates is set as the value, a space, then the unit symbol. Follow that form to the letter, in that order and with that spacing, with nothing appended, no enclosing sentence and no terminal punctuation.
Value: 34.256 kWh
